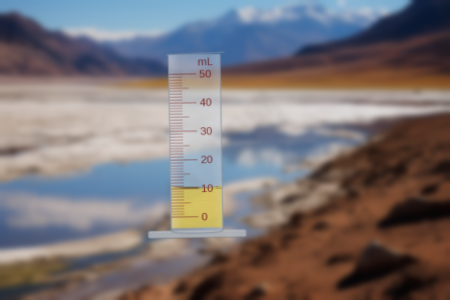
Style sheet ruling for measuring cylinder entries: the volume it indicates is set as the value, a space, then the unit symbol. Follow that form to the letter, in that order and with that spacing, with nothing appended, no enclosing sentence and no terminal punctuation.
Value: 10 mL
